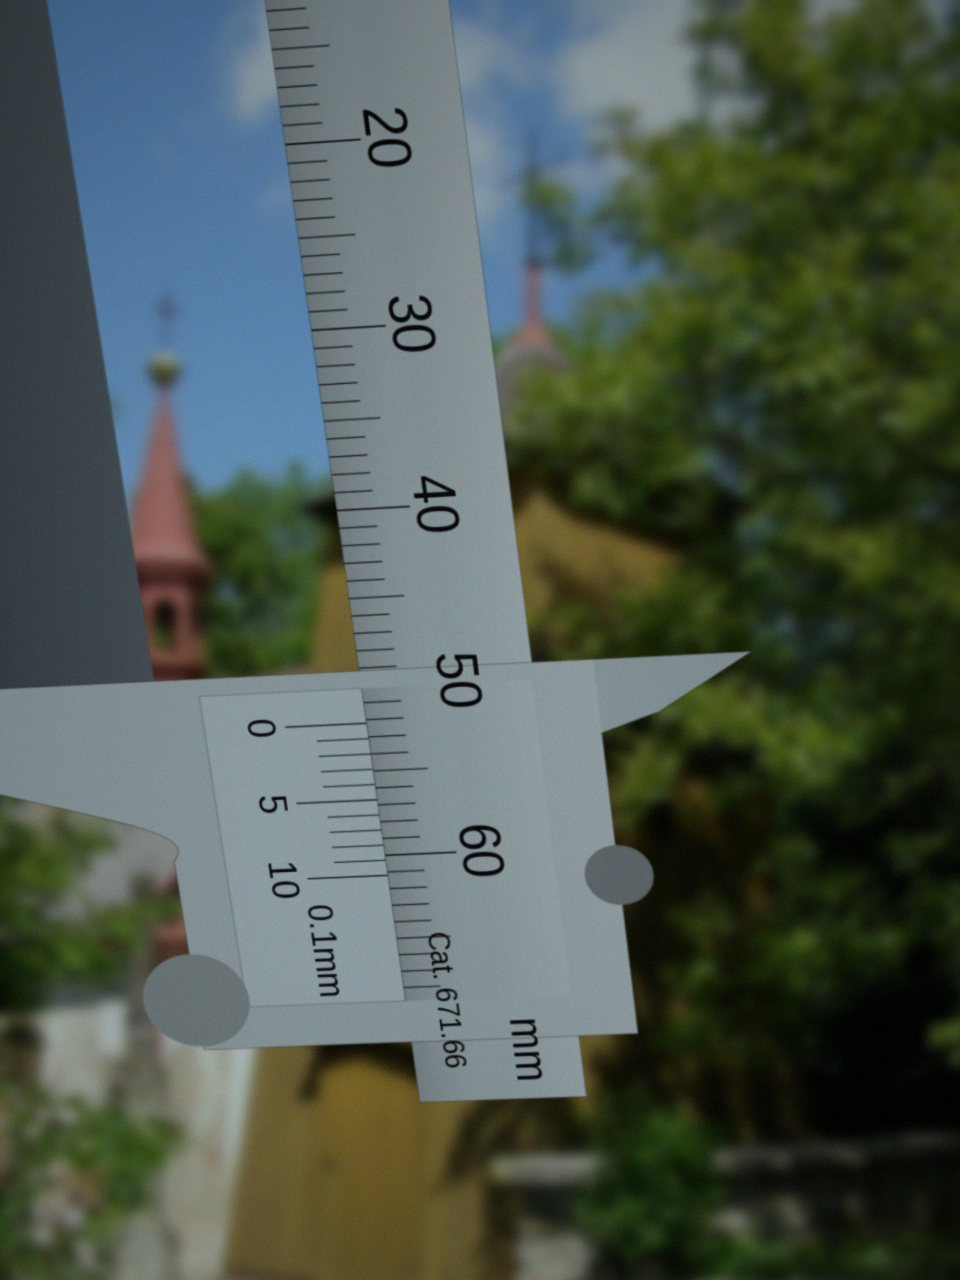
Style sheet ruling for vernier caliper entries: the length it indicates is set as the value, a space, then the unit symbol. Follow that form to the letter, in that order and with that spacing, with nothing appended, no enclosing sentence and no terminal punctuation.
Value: 52.2 mm
